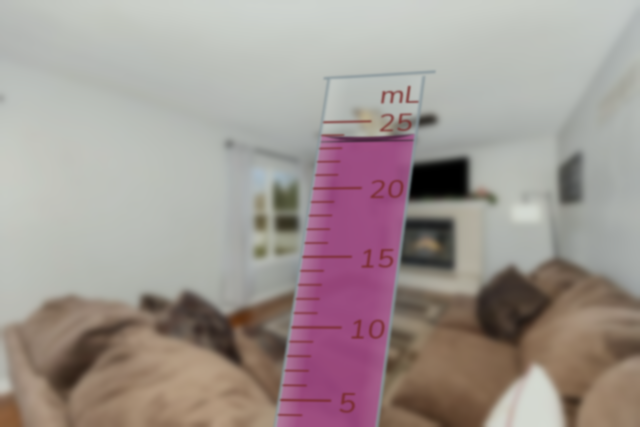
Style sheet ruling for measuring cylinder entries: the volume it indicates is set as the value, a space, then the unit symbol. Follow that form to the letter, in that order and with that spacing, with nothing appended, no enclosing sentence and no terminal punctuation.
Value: 23.5 mL
